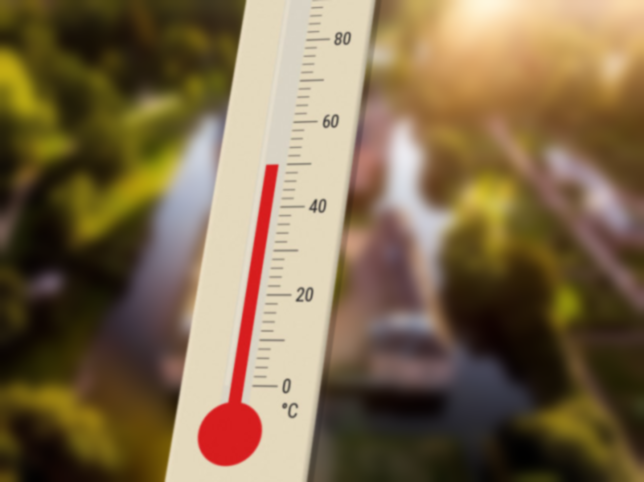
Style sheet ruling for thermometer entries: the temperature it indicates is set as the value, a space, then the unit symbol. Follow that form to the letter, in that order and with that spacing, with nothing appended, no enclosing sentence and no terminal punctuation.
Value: 50 °C
